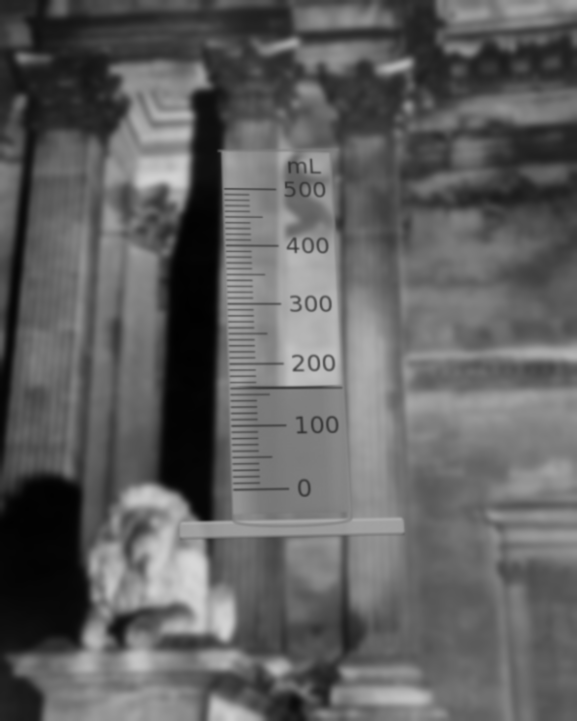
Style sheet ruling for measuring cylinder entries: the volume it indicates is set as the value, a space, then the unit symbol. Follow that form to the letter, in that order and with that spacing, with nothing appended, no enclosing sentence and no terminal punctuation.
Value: 160 mL
